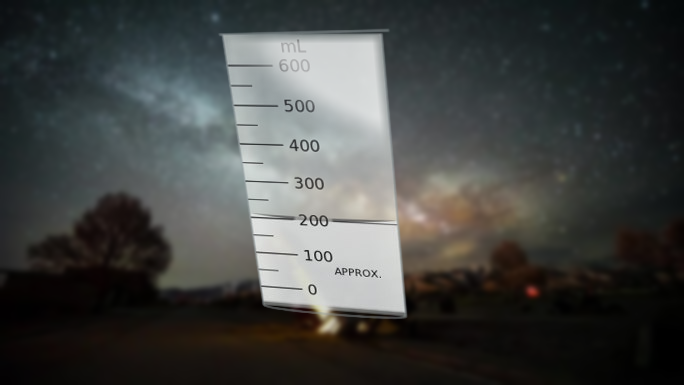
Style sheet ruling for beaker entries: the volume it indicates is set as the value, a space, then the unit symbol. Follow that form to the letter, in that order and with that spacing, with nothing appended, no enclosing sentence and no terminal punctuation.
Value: 200 mL
